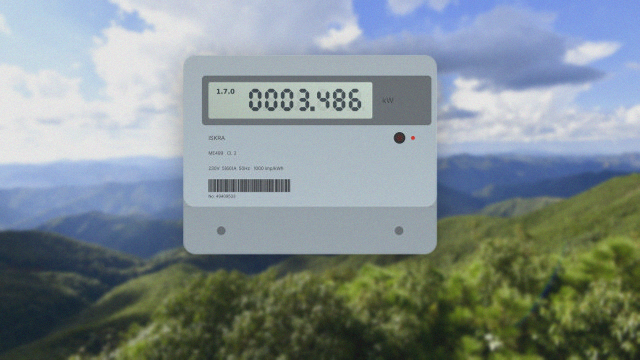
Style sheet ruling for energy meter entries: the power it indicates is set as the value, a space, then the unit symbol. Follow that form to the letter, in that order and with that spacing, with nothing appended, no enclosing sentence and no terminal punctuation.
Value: 3.486 kW
